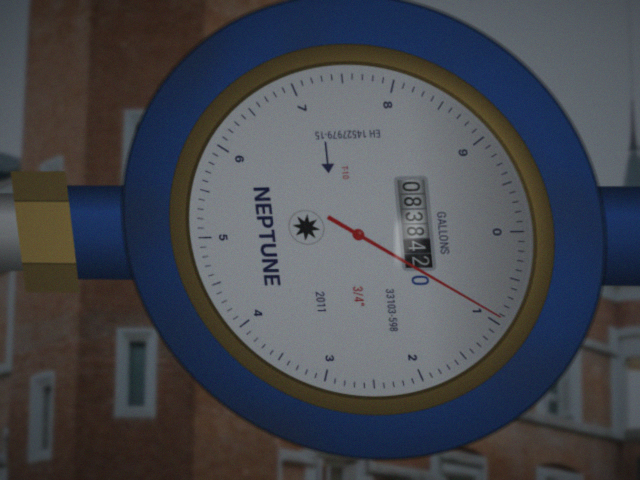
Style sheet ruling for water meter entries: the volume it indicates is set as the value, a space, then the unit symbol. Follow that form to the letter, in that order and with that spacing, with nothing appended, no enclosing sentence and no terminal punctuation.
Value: 838420.9 gal
